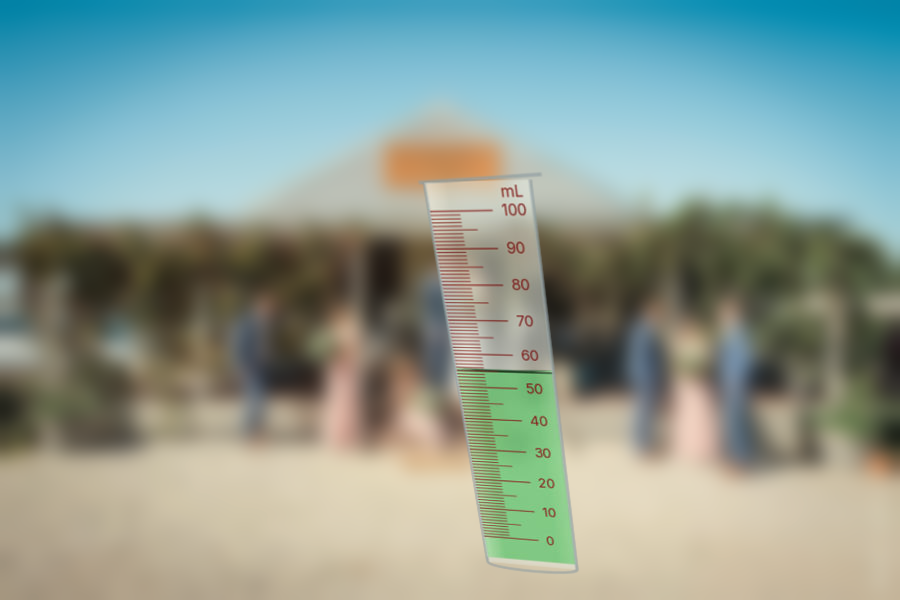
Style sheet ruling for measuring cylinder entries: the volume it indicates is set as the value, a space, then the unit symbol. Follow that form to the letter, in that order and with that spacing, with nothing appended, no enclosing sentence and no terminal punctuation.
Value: 55 mL
